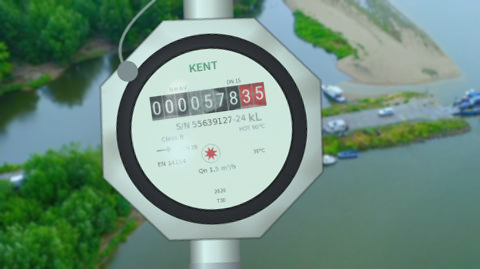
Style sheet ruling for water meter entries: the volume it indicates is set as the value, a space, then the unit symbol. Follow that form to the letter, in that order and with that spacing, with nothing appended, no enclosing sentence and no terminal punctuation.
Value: 578.35 kL
